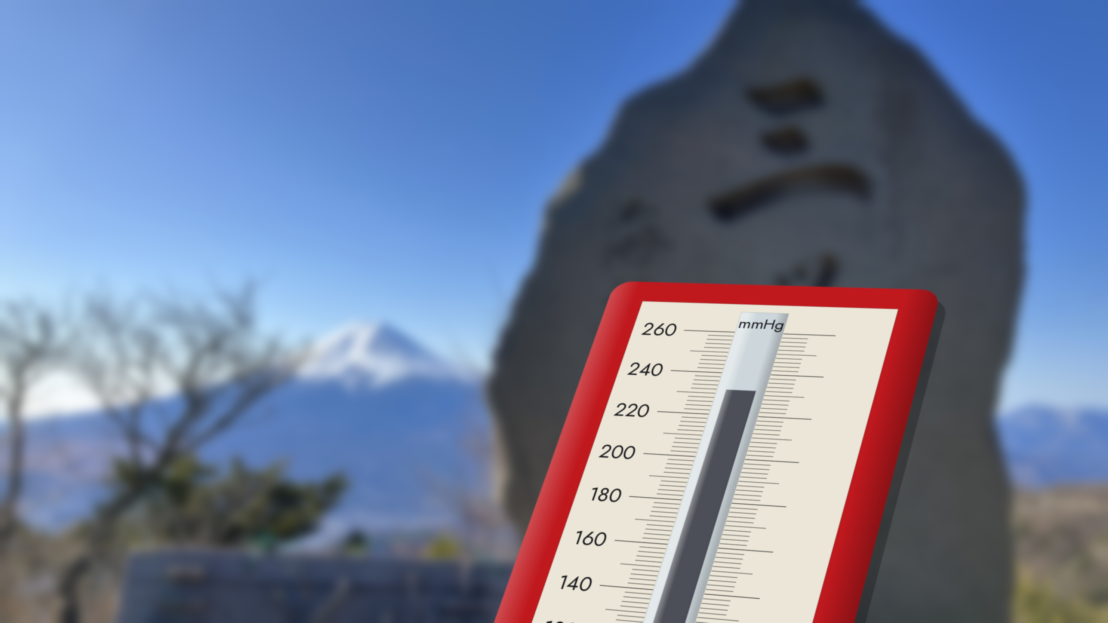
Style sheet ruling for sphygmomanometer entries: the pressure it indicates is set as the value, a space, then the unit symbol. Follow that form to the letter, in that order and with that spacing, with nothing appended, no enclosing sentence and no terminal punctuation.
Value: 232 mmHg
